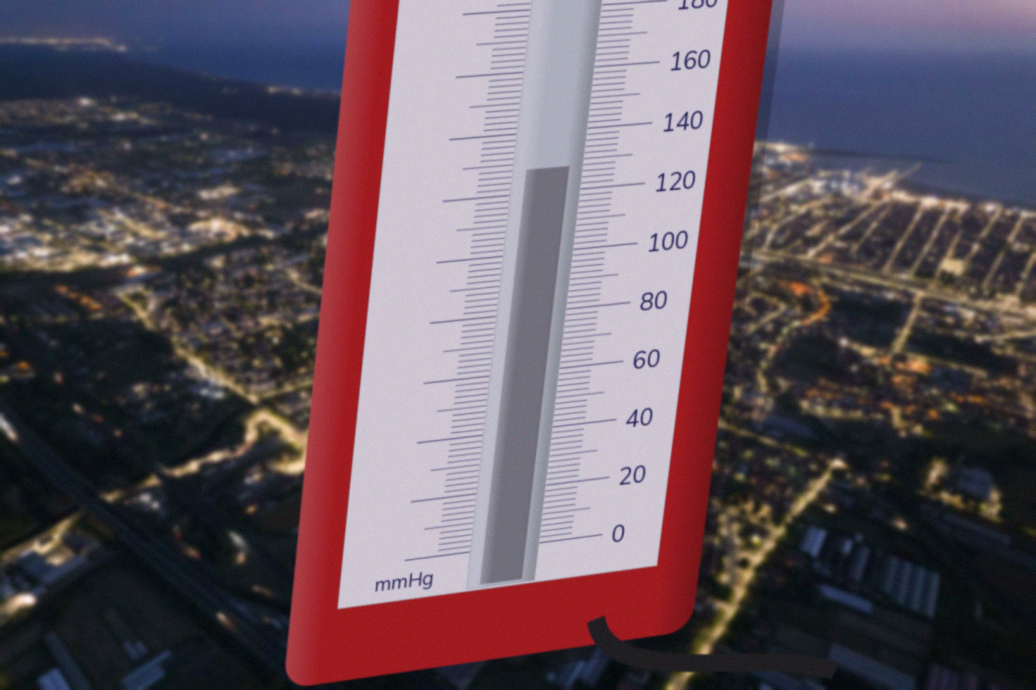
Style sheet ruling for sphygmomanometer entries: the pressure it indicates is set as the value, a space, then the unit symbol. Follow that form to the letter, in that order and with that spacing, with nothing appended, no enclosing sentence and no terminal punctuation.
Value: 128 mmHg
